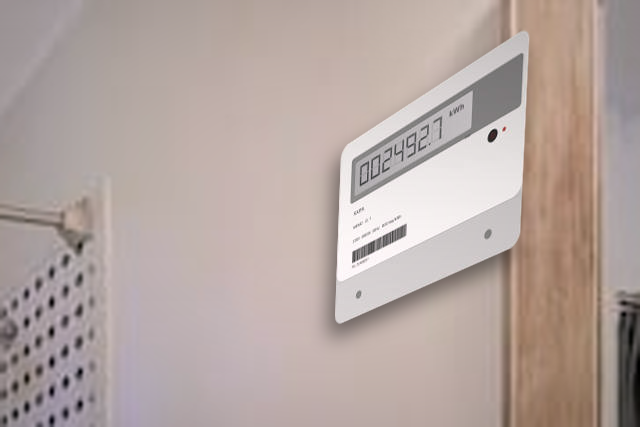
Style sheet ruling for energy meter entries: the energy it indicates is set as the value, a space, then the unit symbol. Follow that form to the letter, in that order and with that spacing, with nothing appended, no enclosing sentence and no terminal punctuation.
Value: 2492.7 kWh
